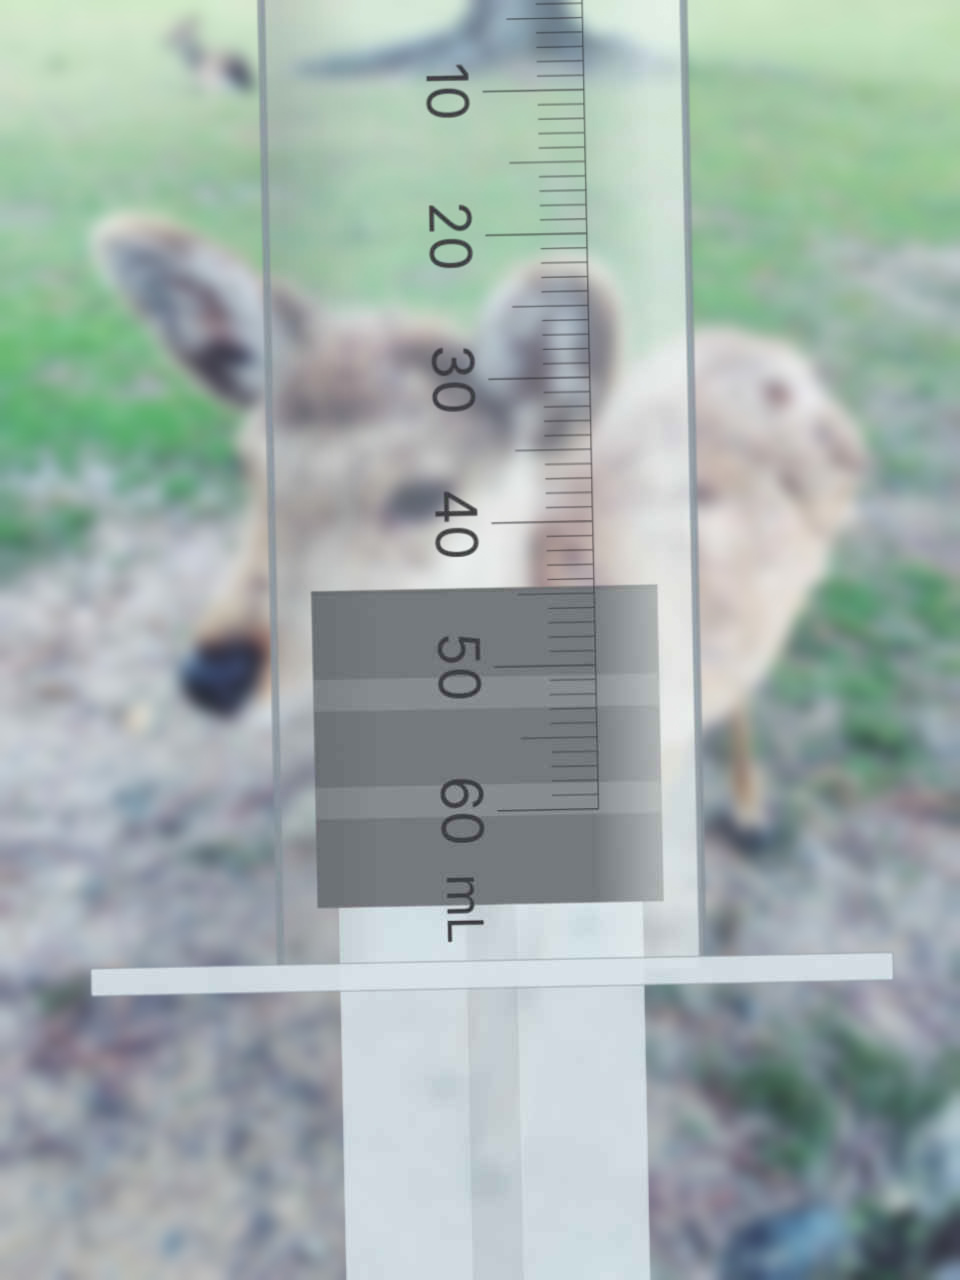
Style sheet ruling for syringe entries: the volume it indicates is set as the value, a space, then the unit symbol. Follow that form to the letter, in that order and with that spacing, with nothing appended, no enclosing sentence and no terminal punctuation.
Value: 44.5 mL
